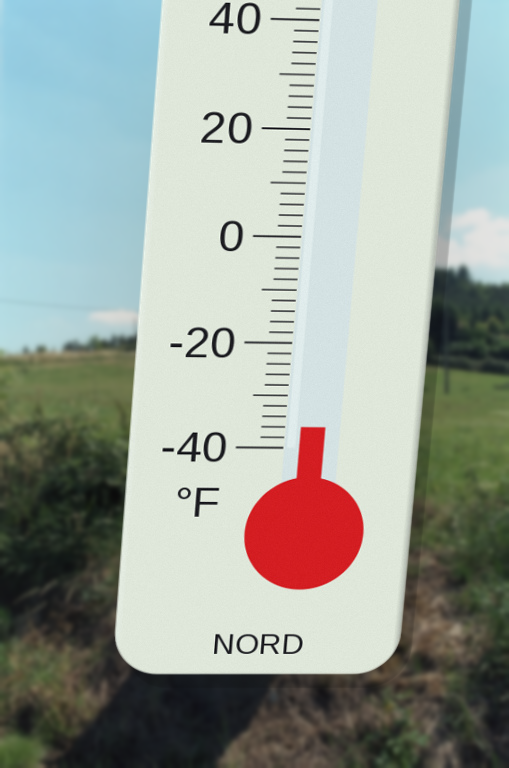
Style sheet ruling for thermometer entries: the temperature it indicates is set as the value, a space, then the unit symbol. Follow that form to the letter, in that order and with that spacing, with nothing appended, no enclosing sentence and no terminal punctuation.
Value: -36 °F
